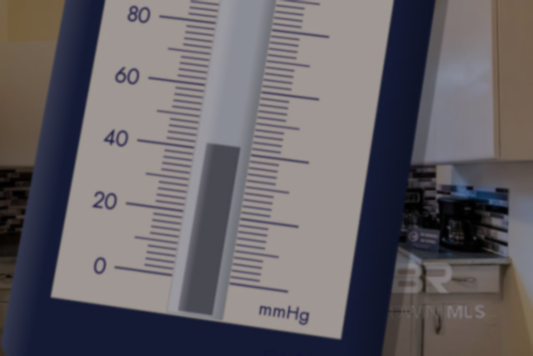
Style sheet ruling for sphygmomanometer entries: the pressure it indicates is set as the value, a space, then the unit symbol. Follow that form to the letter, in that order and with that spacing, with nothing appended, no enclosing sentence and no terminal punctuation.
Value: 42 mmHg
